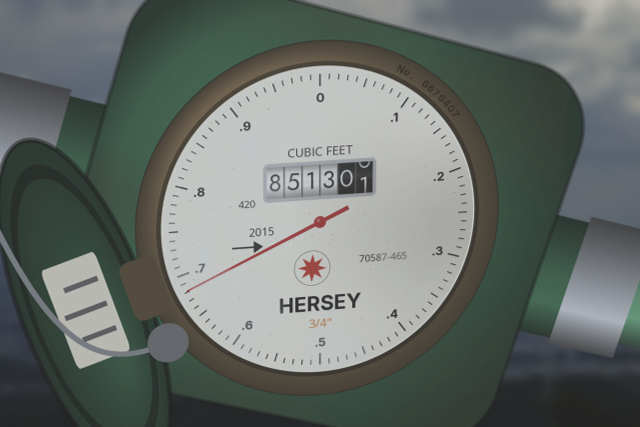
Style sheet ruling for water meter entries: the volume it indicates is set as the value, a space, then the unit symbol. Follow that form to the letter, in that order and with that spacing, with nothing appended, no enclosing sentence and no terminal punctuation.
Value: 851300.68 ft³
